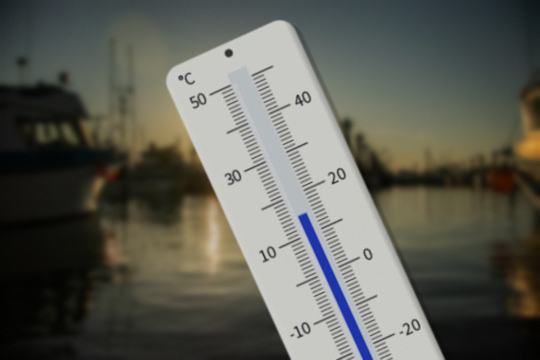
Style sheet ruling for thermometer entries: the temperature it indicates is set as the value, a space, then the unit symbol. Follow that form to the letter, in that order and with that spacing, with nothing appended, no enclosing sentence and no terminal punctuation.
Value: 15 °C
